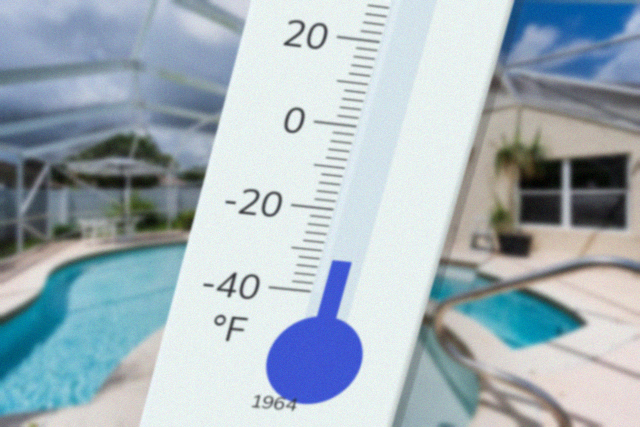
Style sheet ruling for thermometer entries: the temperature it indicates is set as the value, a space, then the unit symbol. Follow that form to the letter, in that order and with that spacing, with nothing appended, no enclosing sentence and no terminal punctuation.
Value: -32 °F
